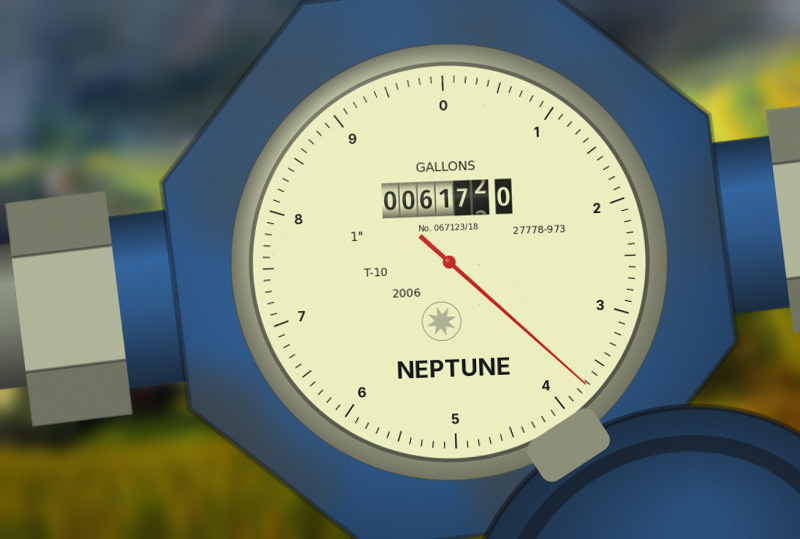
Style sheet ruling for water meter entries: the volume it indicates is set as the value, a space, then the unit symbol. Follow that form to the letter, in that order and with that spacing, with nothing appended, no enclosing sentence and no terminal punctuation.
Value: 61723.7 gal
